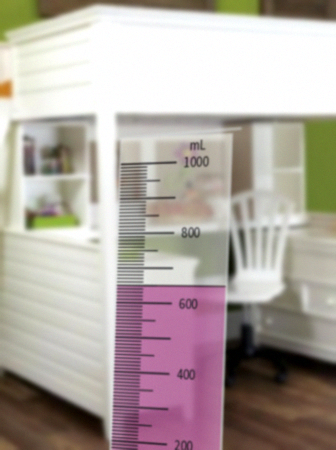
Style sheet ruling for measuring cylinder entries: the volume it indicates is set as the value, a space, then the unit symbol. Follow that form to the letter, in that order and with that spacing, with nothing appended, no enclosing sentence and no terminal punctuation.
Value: 650 mL
